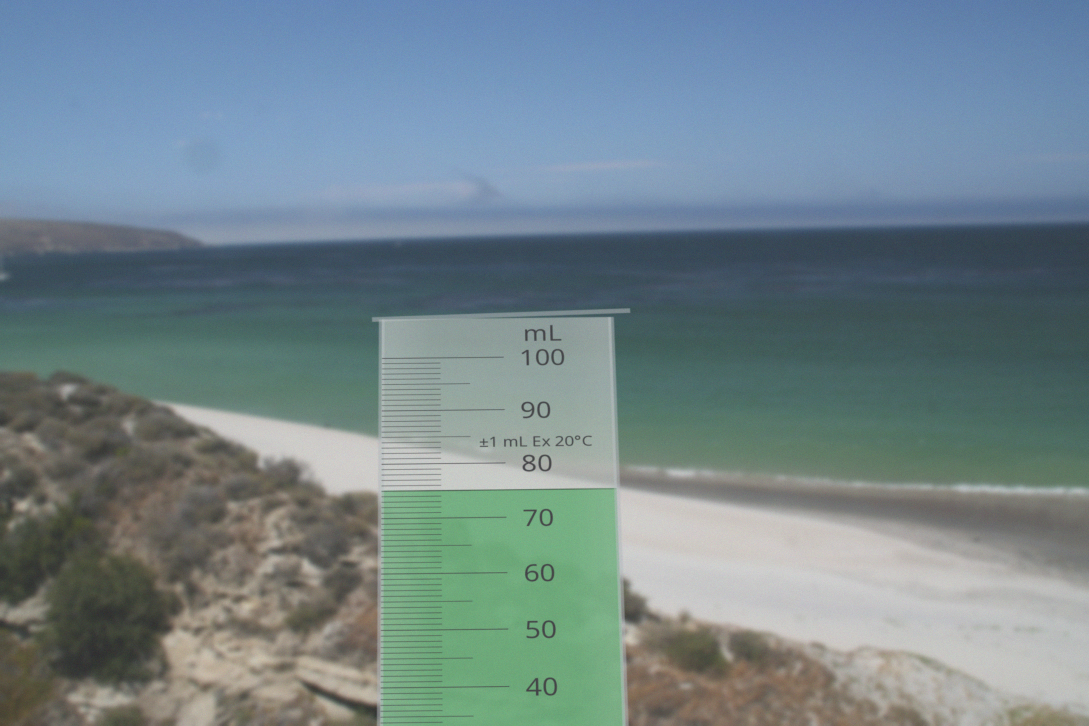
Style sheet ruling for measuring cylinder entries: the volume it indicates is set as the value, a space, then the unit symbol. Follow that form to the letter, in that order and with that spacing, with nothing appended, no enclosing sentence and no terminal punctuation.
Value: 75 mL
